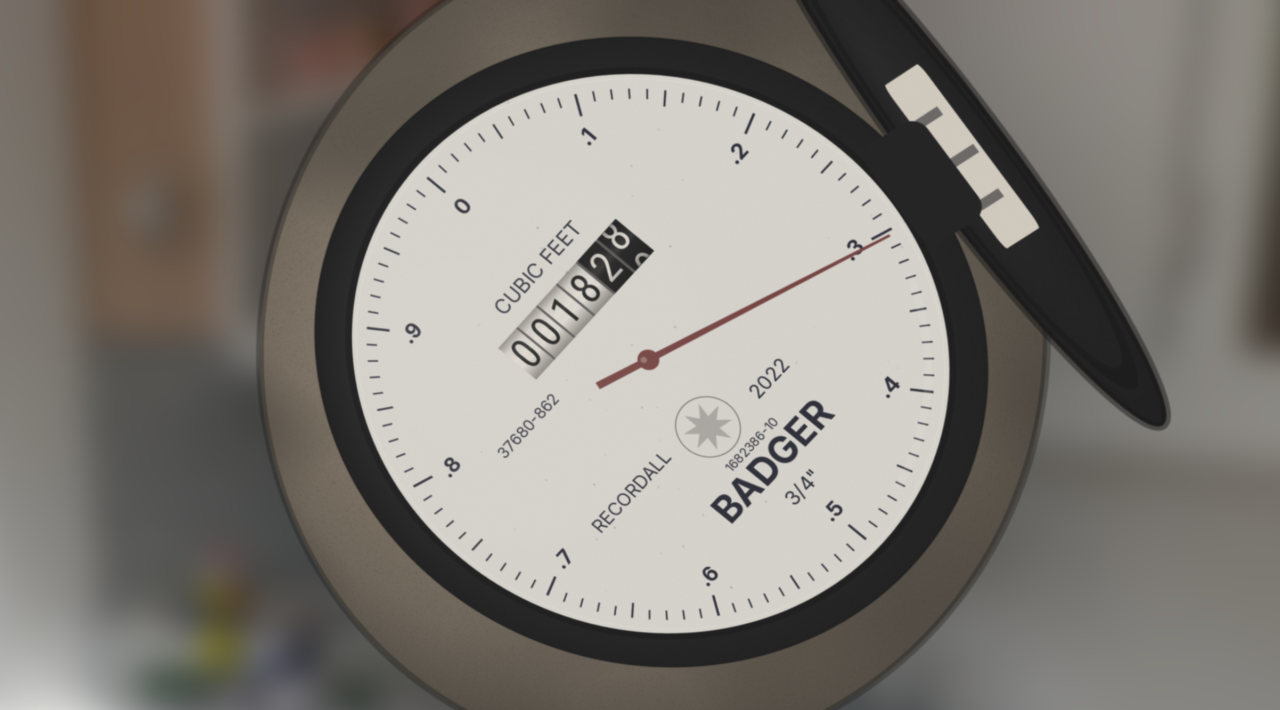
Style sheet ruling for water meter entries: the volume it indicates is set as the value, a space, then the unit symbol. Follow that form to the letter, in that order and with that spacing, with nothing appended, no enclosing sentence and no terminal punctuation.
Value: 1828.30 ft³
